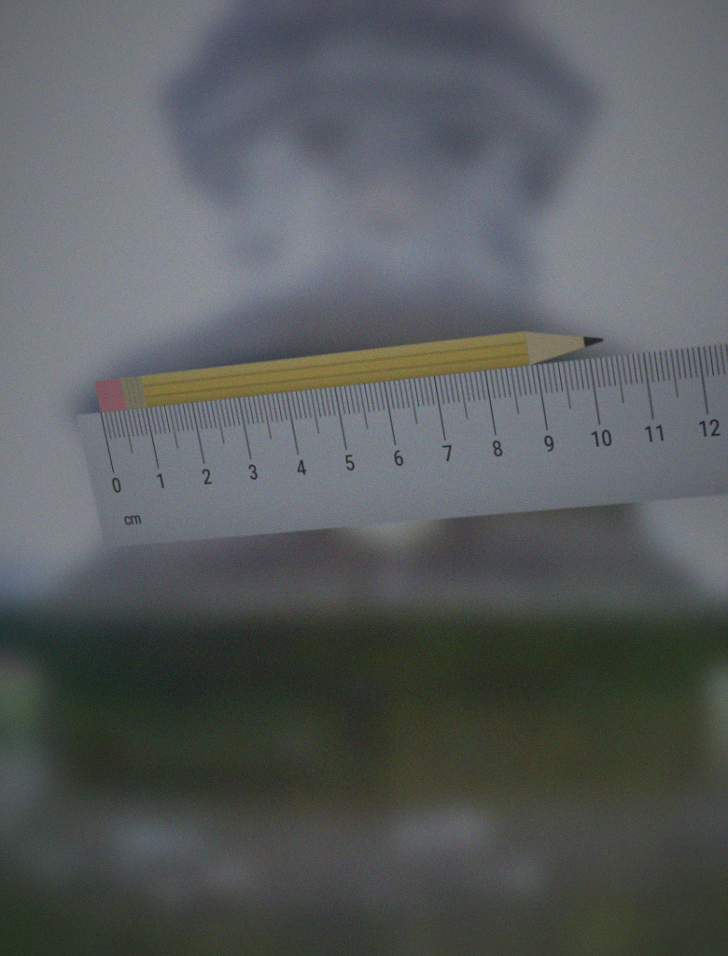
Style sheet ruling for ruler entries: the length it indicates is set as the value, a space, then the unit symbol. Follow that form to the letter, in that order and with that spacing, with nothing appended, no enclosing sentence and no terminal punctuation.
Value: 10.3 cm
